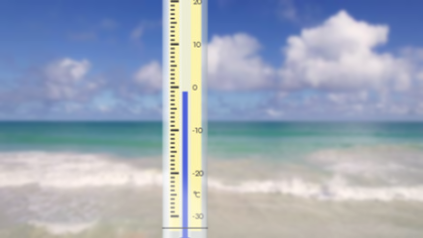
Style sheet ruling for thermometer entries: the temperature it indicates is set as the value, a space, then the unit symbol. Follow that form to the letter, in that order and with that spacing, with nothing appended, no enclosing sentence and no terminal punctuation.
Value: -1 °C
